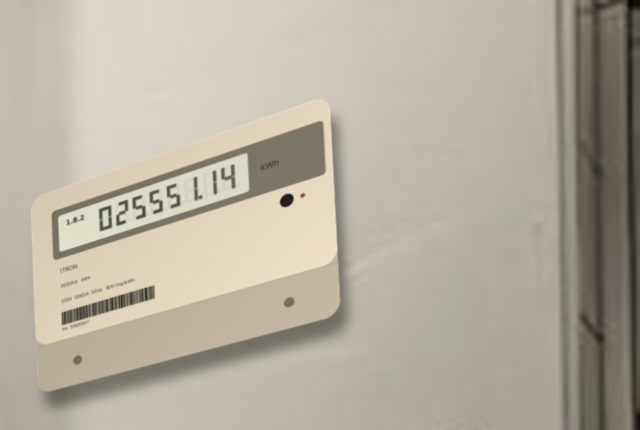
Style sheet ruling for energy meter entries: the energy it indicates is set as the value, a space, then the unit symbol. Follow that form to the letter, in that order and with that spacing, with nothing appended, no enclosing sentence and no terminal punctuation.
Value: 25551.14 kWh
